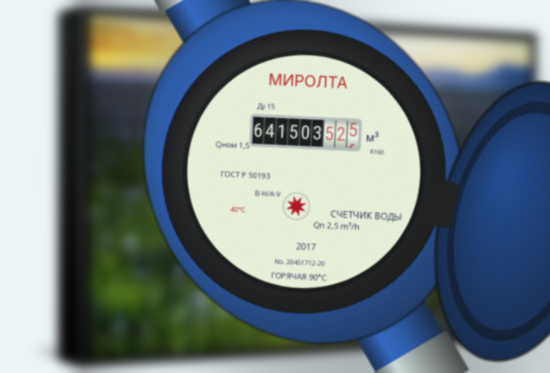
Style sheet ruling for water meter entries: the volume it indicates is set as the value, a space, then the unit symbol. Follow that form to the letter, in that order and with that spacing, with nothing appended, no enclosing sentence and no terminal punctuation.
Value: 641503.525 m³
